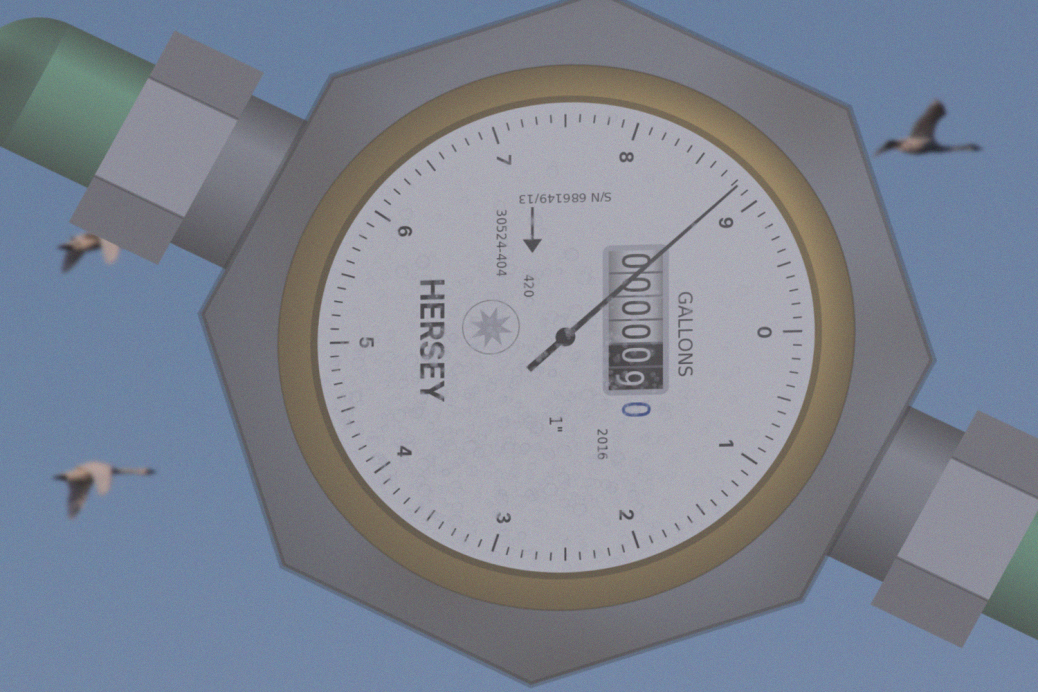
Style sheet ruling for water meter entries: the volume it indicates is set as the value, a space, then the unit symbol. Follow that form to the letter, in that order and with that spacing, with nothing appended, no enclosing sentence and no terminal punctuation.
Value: 88.8 gal
